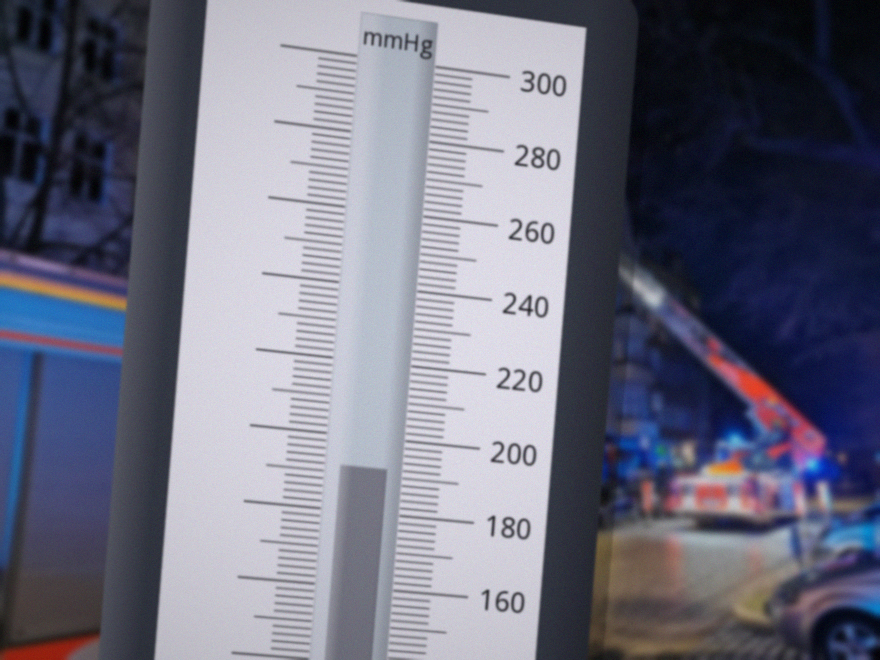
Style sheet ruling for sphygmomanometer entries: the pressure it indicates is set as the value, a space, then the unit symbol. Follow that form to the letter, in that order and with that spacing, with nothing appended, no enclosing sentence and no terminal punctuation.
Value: 192 mmHg
